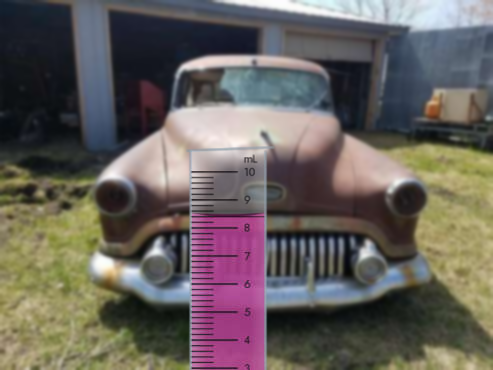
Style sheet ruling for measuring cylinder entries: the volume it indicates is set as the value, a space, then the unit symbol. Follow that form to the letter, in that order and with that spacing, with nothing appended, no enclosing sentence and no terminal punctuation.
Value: 8.4 mL
